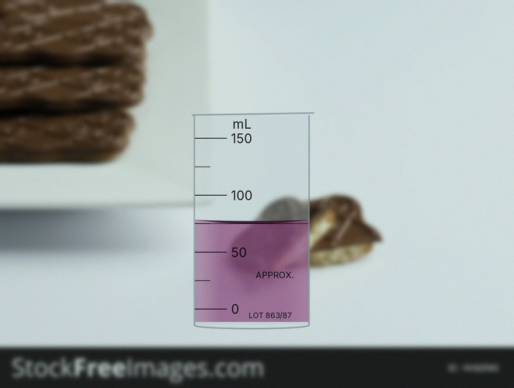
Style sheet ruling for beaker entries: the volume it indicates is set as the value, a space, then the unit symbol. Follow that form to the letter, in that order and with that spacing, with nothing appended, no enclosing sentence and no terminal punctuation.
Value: 75 mL
